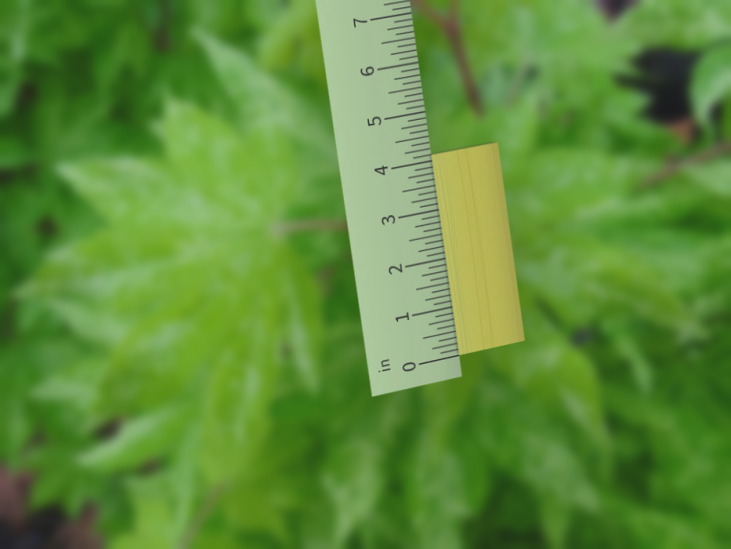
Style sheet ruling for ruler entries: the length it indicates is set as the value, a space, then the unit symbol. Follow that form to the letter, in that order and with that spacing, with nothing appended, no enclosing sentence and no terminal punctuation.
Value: 4.125 in
